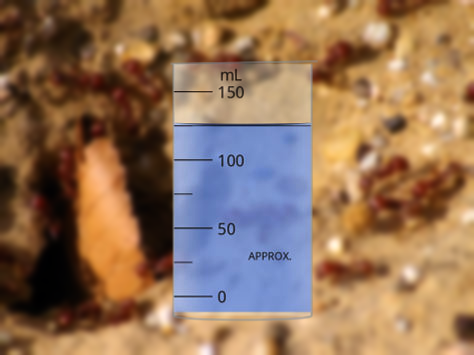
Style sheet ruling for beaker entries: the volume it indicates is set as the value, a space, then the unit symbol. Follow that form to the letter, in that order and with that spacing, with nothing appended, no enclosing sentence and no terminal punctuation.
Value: 125 mL
